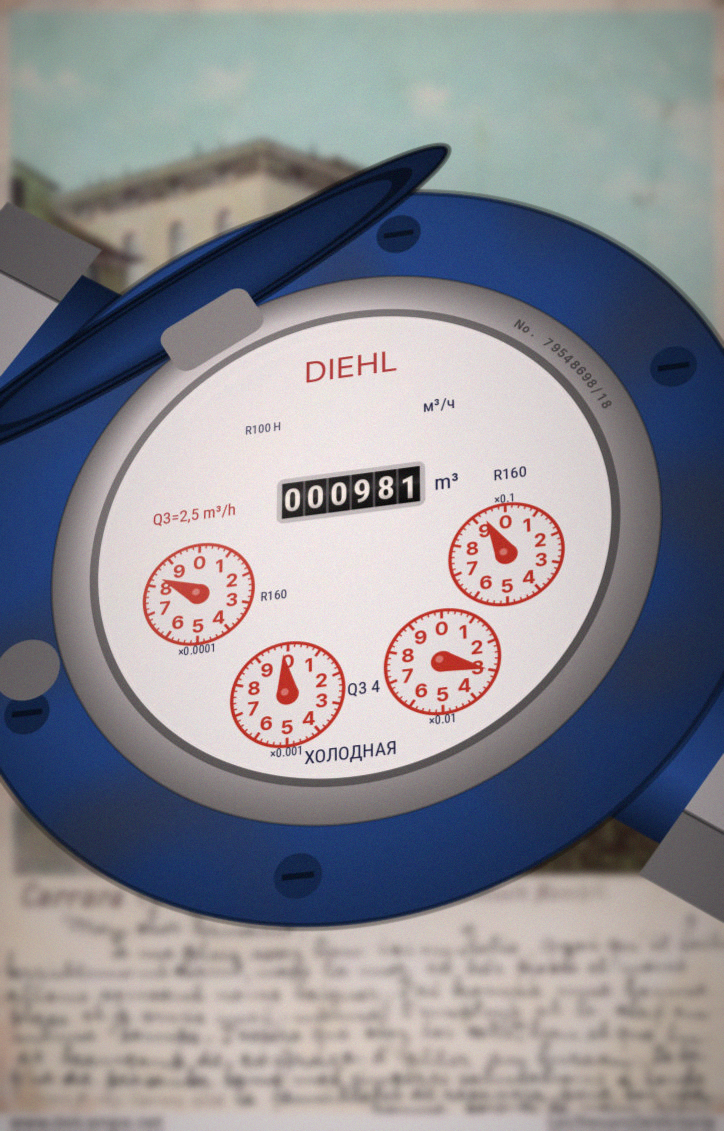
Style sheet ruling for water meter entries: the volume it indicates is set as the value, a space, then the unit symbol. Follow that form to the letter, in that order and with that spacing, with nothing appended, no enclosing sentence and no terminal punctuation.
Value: 980.9298 m³
